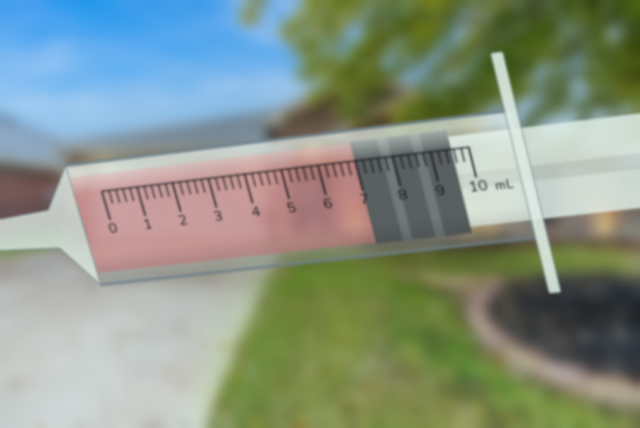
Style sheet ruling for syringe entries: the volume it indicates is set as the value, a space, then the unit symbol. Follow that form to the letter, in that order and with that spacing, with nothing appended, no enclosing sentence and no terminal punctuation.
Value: 7 mL
